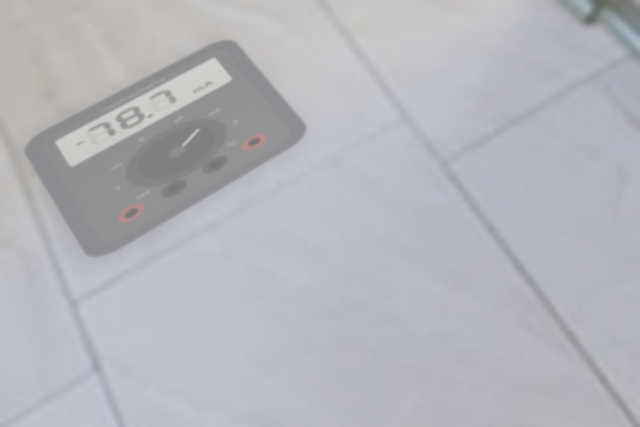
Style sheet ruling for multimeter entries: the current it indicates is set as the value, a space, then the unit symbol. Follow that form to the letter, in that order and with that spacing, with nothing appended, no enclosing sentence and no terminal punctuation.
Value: -78.7 mA
